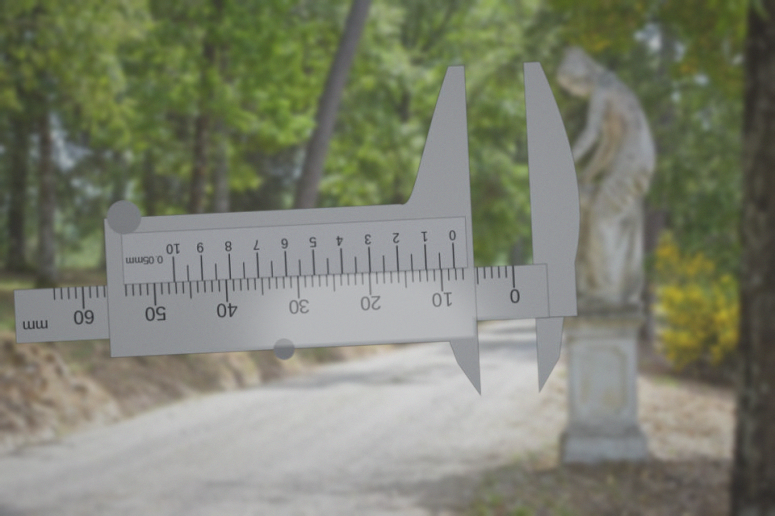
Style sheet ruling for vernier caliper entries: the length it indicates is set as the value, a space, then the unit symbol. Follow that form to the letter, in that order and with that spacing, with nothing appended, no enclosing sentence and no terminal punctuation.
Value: 8.2 mm
